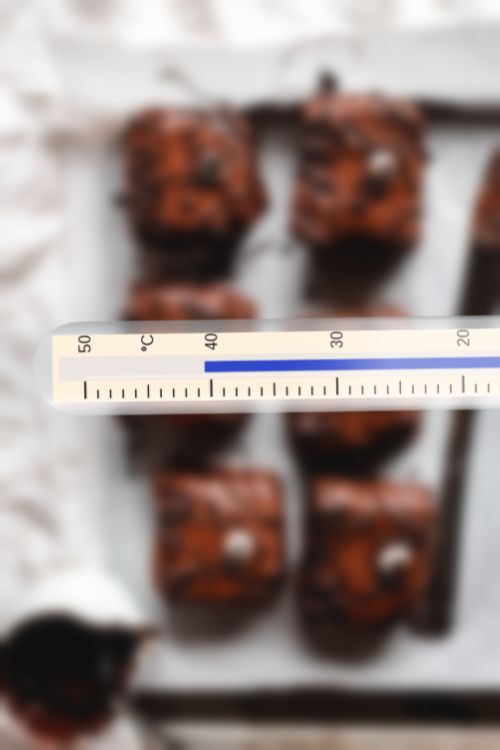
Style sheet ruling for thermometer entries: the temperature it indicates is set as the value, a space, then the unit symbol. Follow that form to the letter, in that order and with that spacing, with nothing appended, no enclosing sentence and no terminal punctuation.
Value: 40.5 °C
